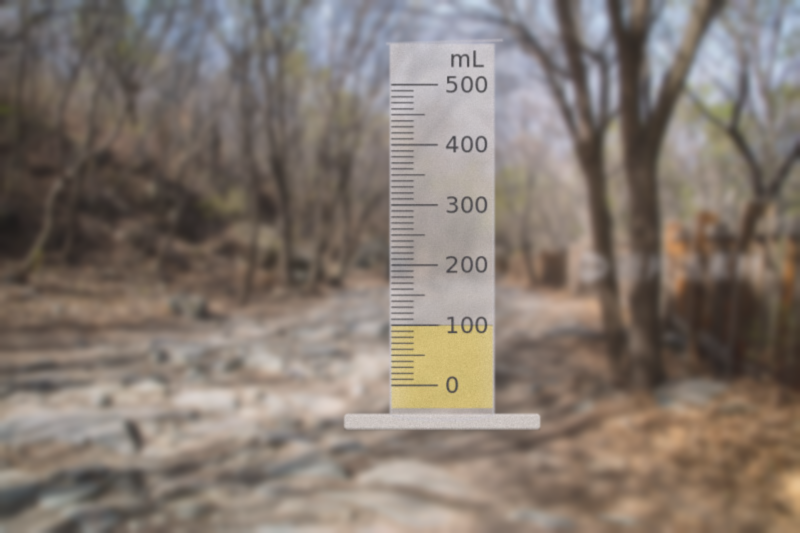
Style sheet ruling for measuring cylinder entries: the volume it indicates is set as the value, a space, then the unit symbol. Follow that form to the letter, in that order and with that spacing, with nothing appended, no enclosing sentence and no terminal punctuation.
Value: 100 mL
